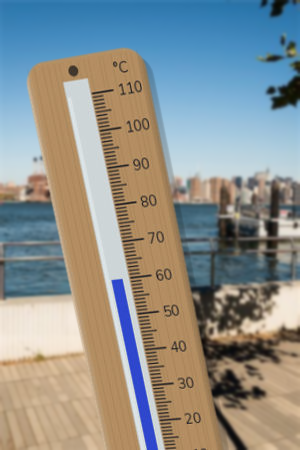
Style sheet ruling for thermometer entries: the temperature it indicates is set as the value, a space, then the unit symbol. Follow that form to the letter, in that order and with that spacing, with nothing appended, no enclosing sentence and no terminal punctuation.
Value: 60 °C
